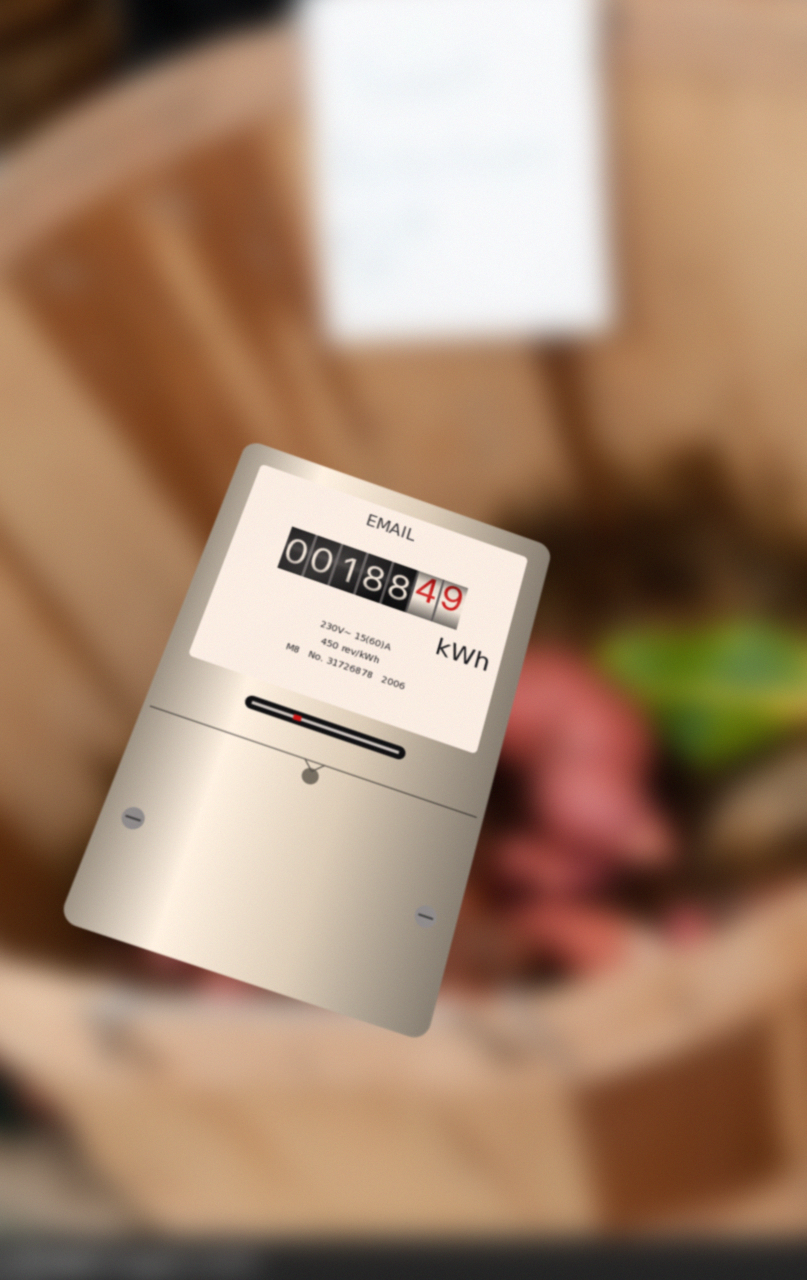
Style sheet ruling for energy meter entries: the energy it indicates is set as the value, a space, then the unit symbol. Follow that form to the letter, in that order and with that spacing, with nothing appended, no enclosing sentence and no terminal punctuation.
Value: 188.49 kWh
